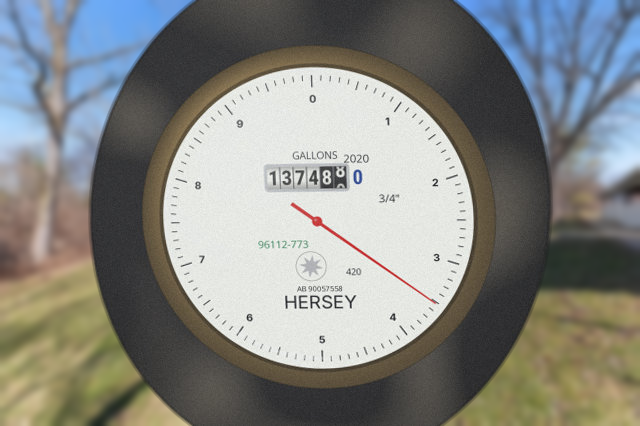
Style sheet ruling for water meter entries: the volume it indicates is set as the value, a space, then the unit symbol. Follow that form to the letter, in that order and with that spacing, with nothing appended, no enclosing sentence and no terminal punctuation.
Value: 1374883.5 gal
